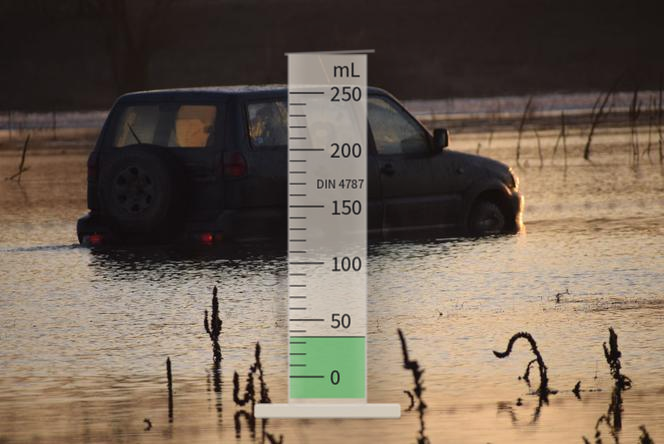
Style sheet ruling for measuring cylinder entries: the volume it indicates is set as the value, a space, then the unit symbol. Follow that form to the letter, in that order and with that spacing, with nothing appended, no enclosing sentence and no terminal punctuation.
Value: 35 mL
